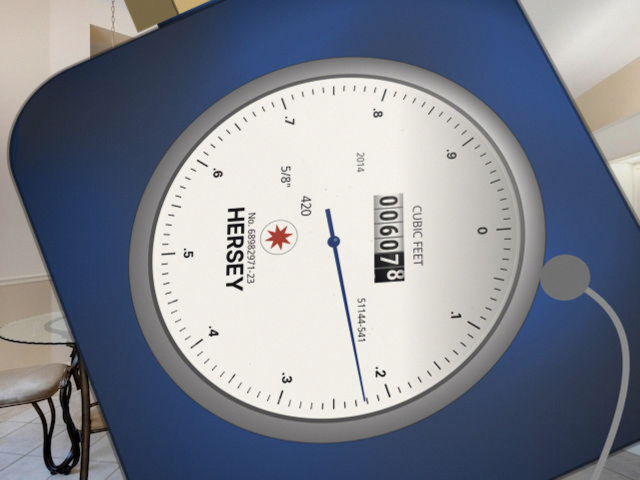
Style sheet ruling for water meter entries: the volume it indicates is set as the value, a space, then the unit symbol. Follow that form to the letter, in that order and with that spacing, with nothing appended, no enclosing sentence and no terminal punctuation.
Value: 6078.22 ft³
